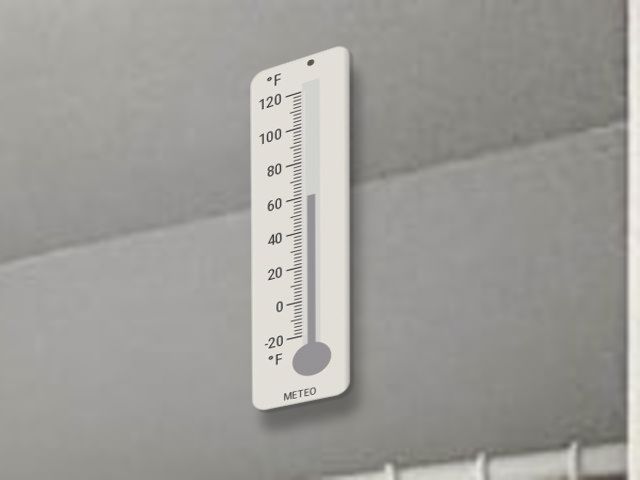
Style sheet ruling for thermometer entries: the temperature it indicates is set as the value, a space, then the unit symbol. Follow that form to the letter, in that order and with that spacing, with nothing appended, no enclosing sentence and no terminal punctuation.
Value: 60 °F
